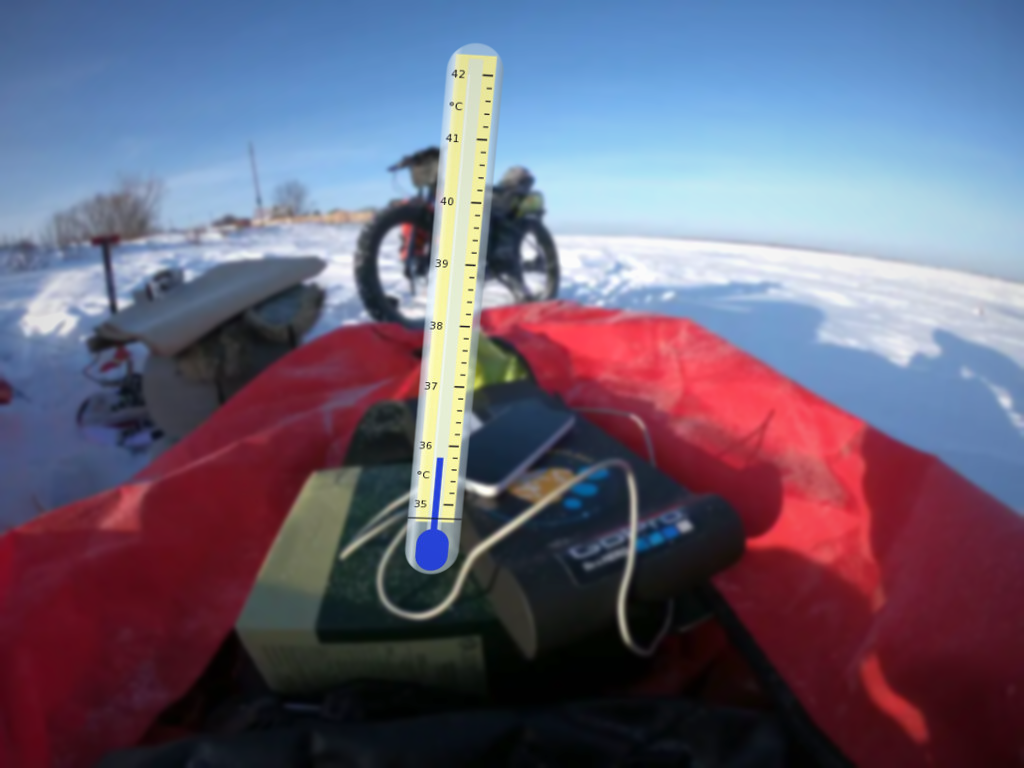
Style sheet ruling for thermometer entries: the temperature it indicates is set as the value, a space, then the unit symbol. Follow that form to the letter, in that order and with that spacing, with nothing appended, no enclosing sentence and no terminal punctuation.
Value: 35.8 °C
